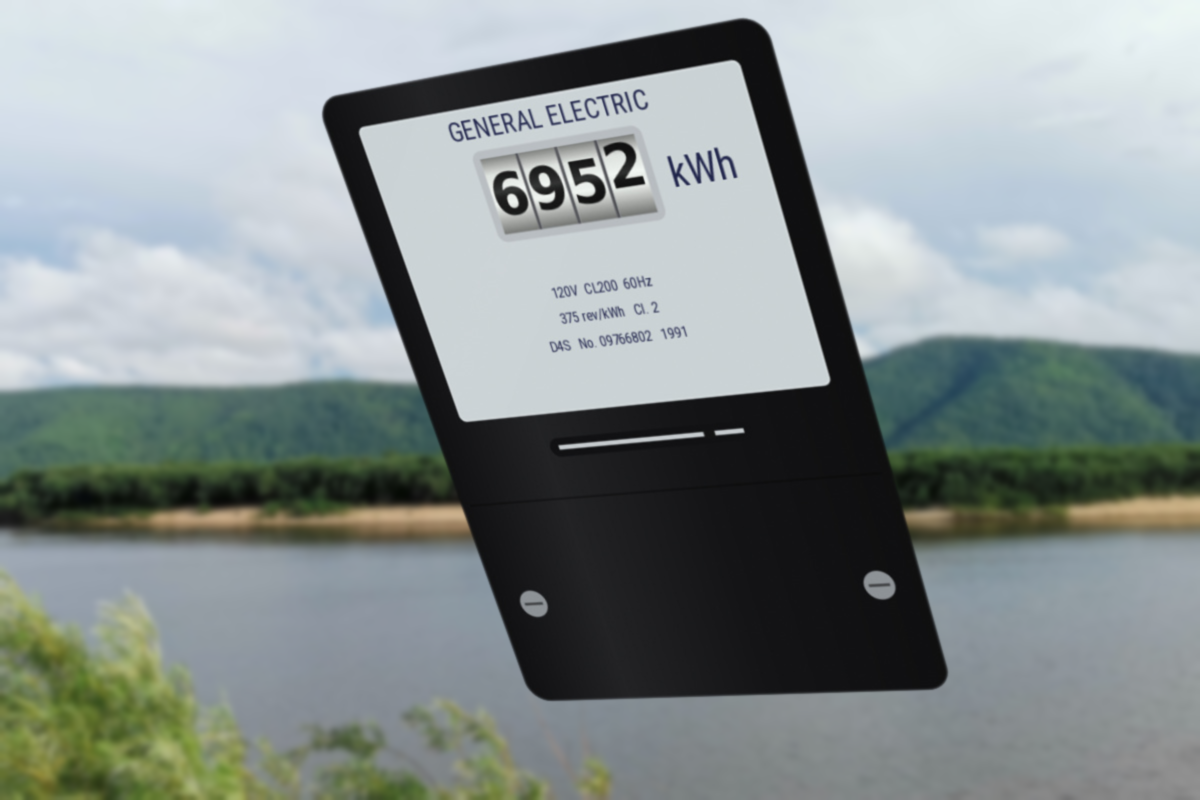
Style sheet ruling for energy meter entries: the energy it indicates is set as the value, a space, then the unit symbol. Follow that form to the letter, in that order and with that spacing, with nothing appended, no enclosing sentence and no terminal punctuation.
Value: 6952 kWh
